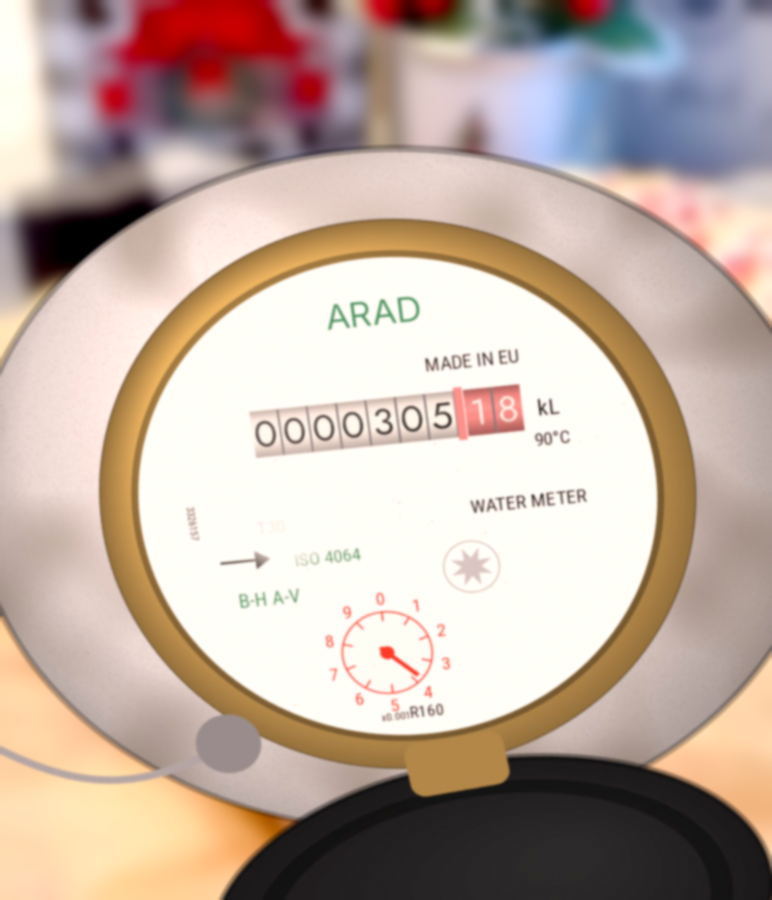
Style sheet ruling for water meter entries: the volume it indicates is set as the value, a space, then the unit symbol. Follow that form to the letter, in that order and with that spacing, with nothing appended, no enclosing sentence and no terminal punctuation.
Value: 305.183 kL
